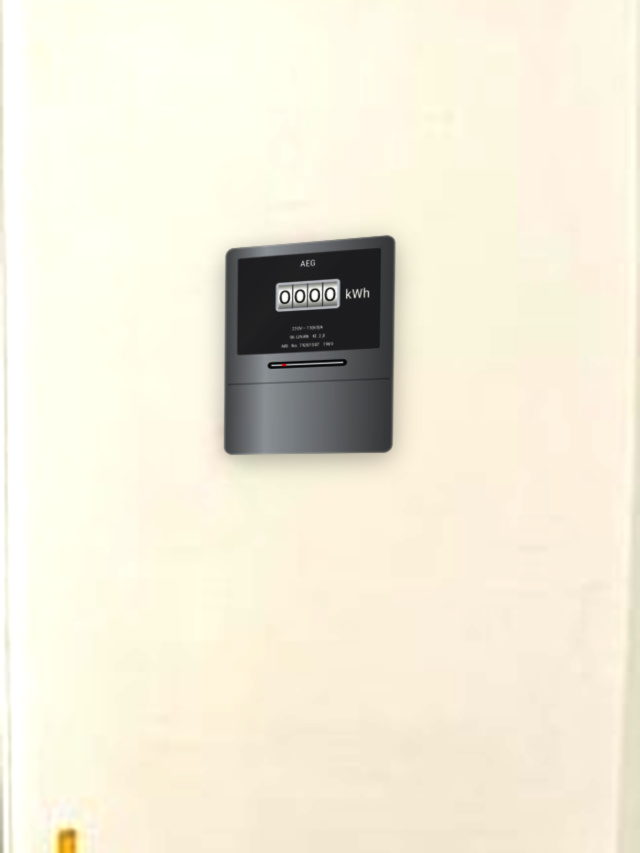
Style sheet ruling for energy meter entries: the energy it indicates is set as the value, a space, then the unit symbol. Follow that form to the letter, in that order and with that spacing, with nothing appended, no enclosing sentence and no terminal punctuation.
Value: 0 kWh
